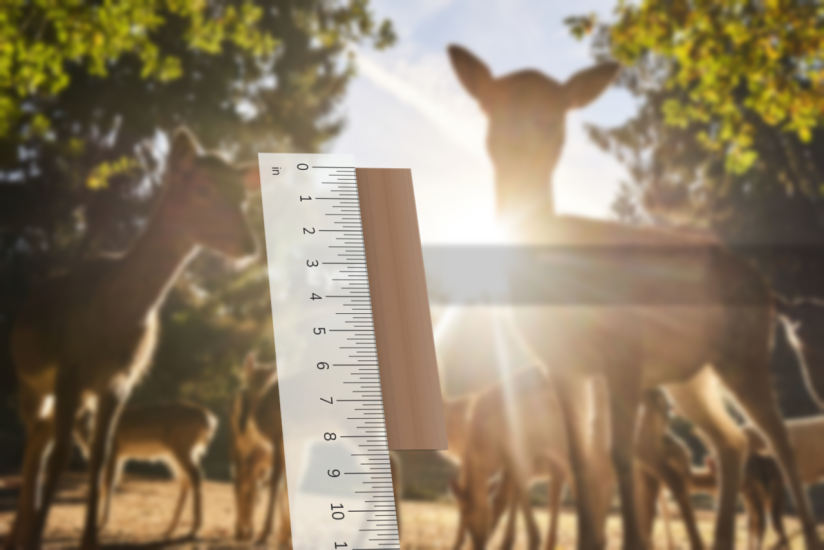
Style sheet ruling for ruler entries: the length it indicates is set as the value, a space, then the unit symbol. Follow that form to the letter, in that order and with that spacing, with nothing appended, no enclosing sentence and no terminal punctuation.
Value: 8.375 in
